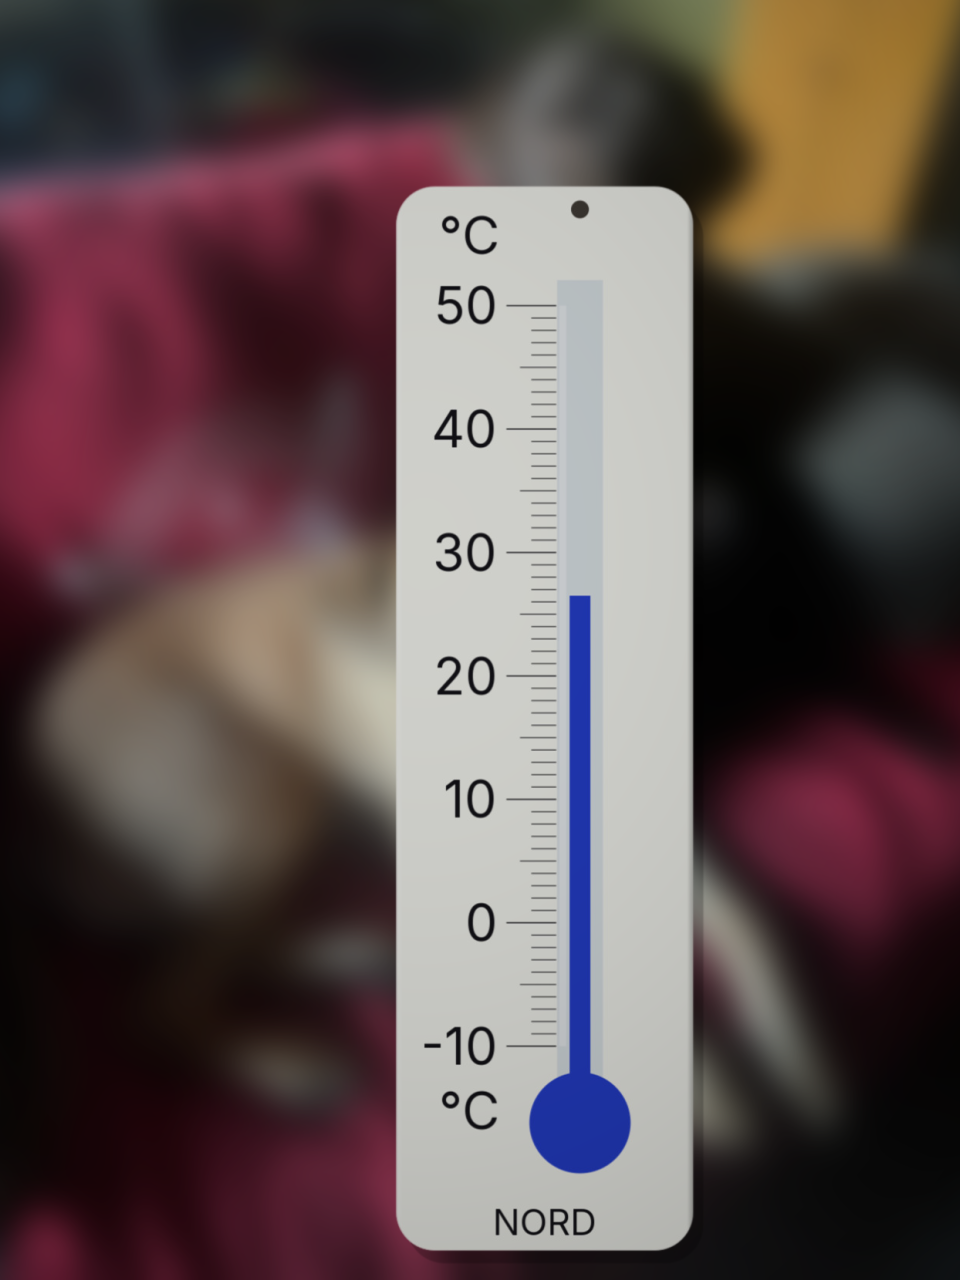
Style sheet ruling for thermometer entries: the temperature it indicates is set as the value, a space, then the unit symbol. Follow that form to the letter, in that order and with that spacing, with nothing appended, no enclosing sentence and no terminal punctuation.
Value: 26.5 °C
